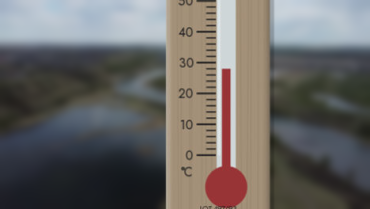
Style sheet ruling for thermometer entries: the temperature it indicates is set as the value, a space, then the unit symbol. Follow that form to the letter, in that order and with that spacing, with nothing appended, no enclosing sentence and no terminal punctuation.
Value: 28 °C
